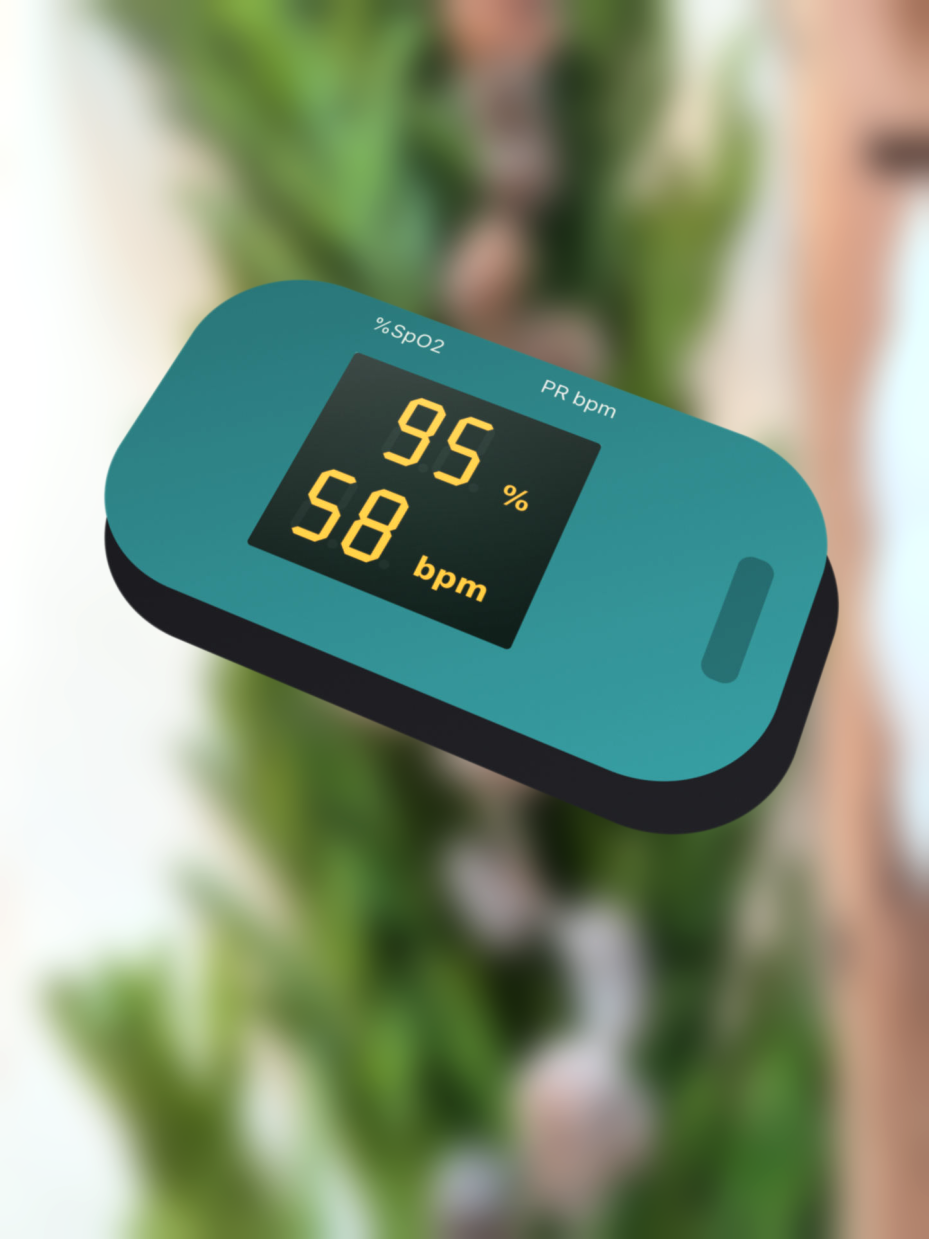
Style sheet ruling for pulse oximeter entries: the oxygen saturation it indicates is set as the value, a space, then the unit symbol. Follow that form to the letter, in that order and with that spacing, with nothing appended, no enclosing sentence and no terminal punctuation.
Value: 95 %
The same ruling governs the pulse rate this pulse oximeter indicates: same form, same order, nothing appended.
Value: 58 bpm
